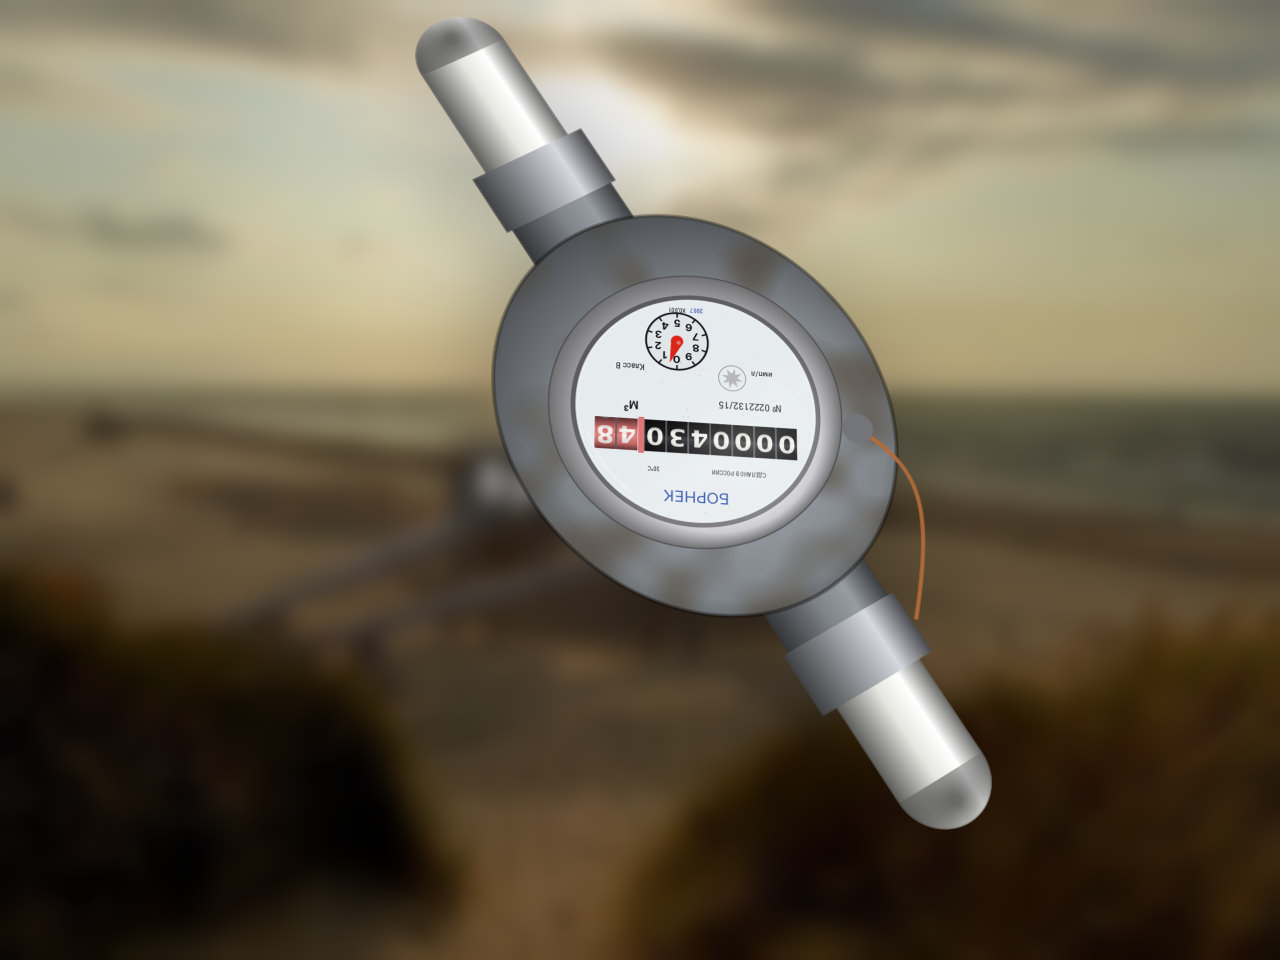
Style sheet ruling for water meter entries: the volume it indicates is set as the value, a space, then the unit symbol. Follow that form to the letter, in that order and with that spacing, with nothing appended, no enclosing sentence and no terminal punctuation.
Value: 430.480 m³
